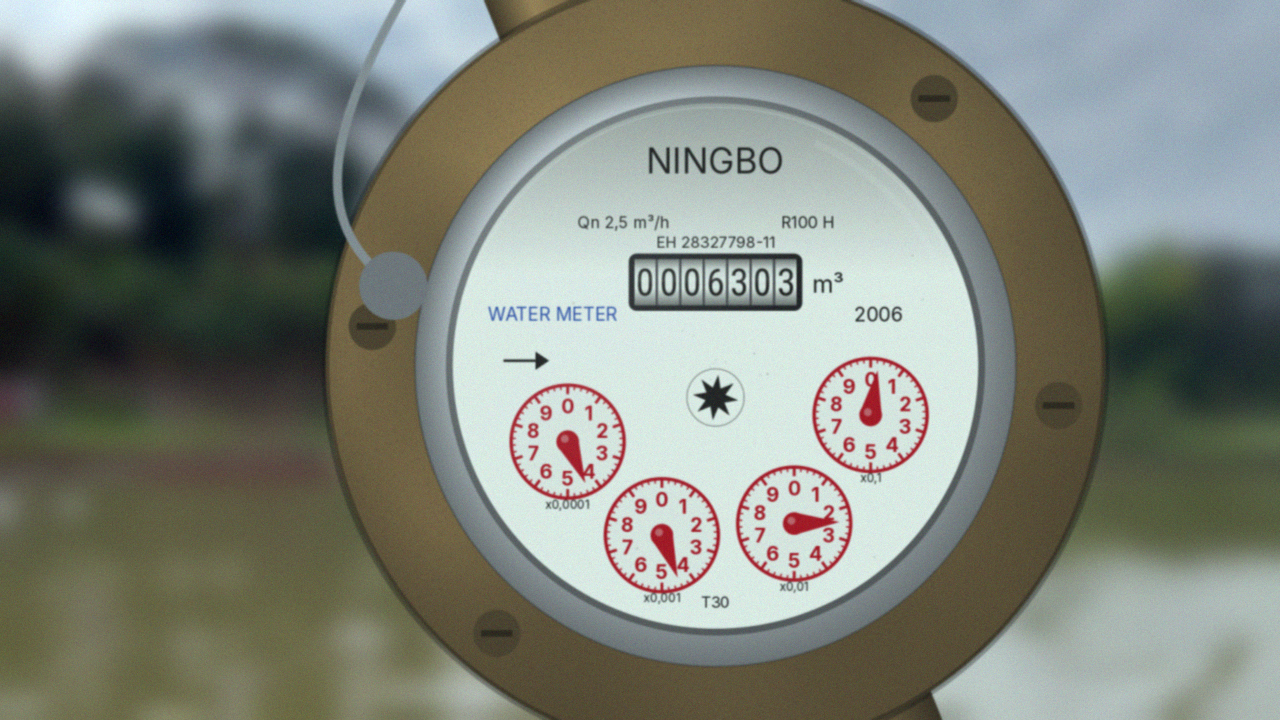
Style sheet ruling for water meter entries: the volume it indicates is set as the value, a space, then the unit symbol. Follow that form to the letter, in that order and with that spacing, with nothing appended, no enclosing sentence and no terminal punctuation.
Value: 6303.0244 m³
